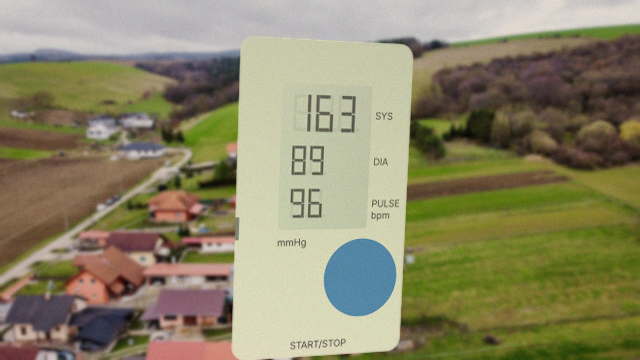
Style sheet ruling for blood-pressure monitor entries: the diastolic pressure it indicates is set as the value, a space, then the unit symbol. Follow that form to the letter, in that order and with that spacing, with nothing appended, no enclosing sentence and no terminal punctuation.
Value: 89 mmHg
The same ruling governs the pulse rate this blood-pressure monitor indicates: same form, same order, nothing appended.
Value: 96 bpm
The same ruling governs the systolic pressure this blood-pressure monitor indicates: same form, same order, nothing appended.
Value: 163 mmHg
